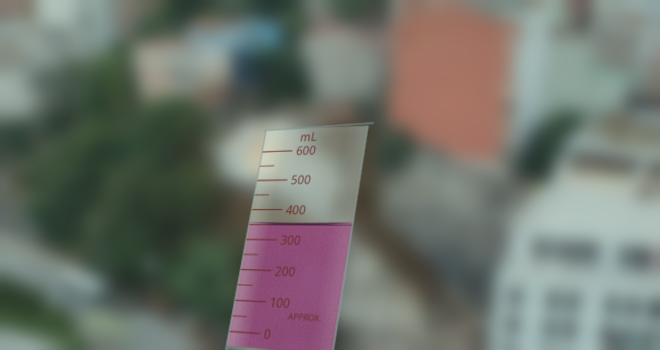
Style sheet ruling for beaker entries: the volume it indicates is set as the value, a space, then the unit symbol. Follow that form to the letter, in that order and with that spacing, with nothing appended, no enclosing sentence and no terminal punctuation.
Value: 350 mL
